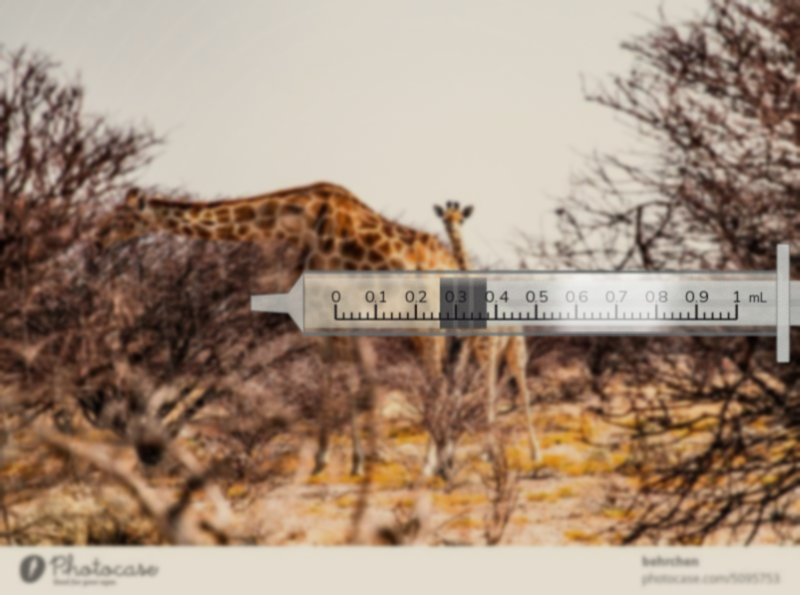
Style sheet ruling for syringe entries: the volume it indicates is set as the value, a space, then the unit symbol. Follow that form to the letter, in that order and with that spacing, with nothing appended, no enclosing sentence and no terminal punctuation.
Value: 0.26 mL
